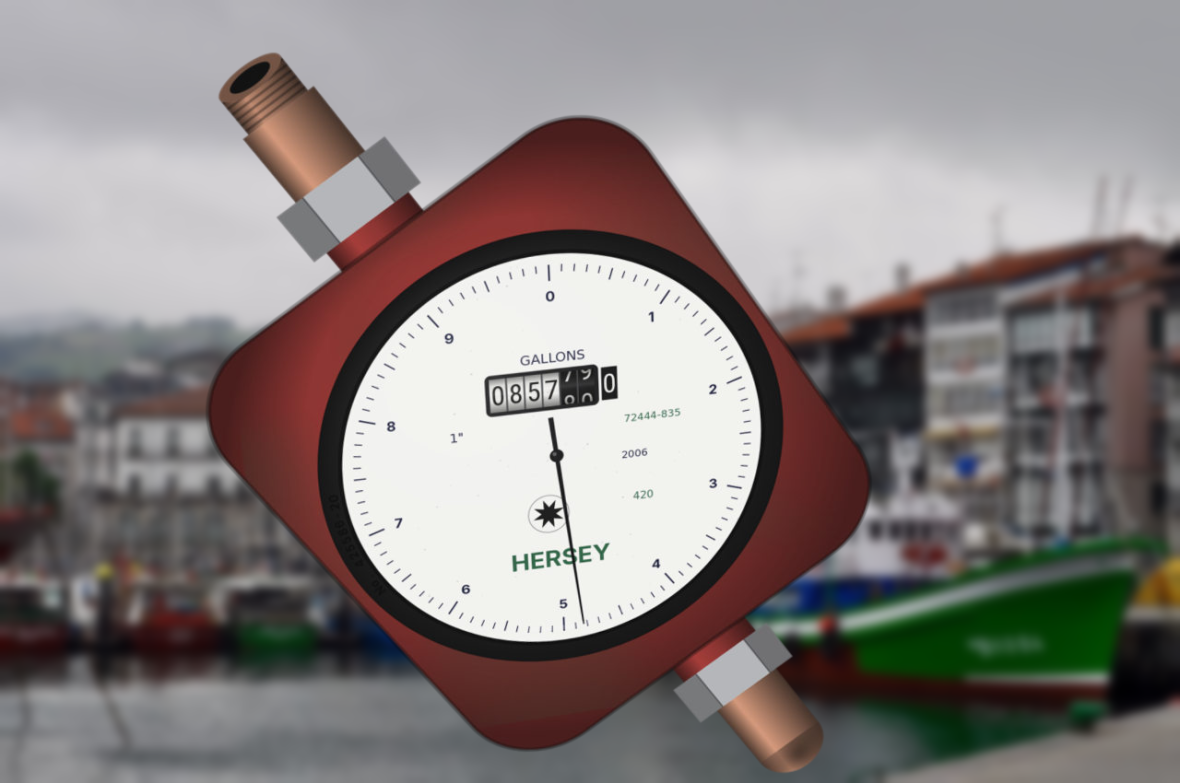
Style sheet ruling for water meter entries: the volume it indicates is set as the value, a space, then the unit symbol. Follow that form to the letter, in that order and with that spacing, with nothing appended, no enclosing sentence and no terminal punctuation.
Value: 857794.8 gal
